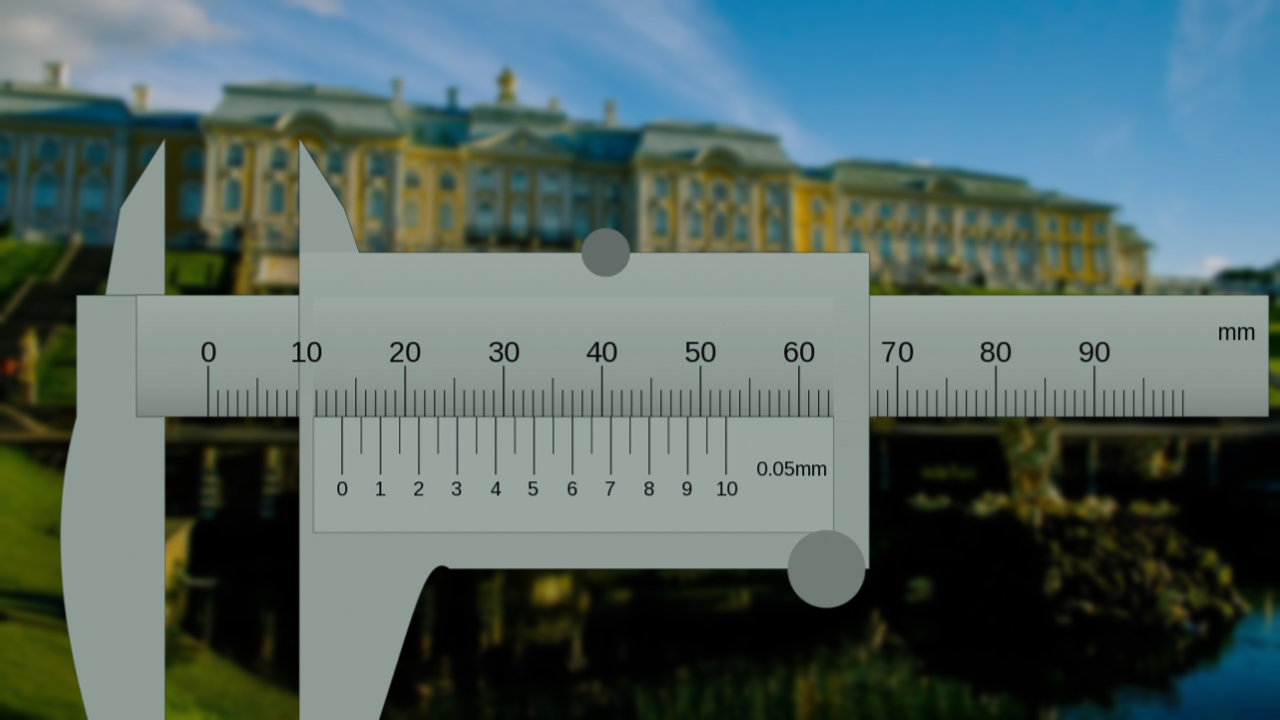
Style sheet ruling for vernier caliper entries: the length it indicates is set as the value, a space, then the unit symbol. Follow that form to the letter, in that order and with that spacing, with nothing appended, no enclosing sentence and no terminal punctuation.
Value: 13.6 mm
